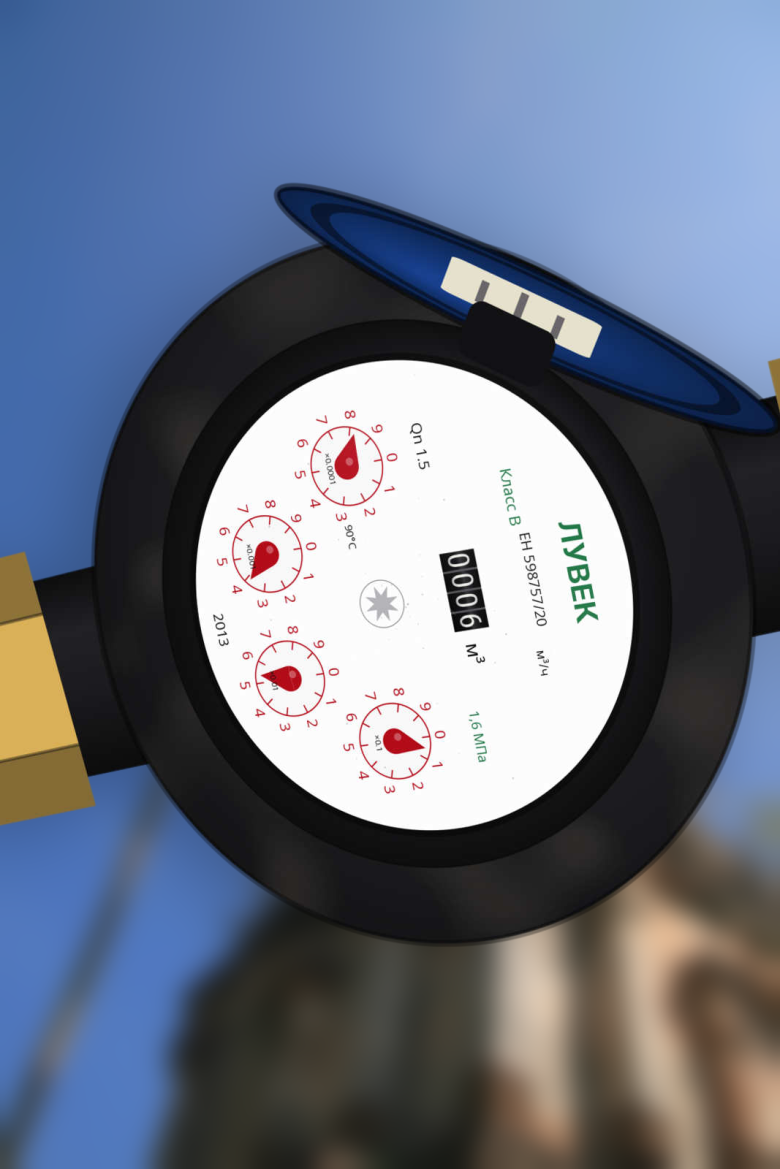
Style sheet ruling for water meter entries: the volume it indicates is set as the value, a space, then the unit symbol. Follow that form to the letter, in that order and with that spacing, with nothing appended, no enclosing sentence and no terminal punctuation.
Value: 6.0538 m³
